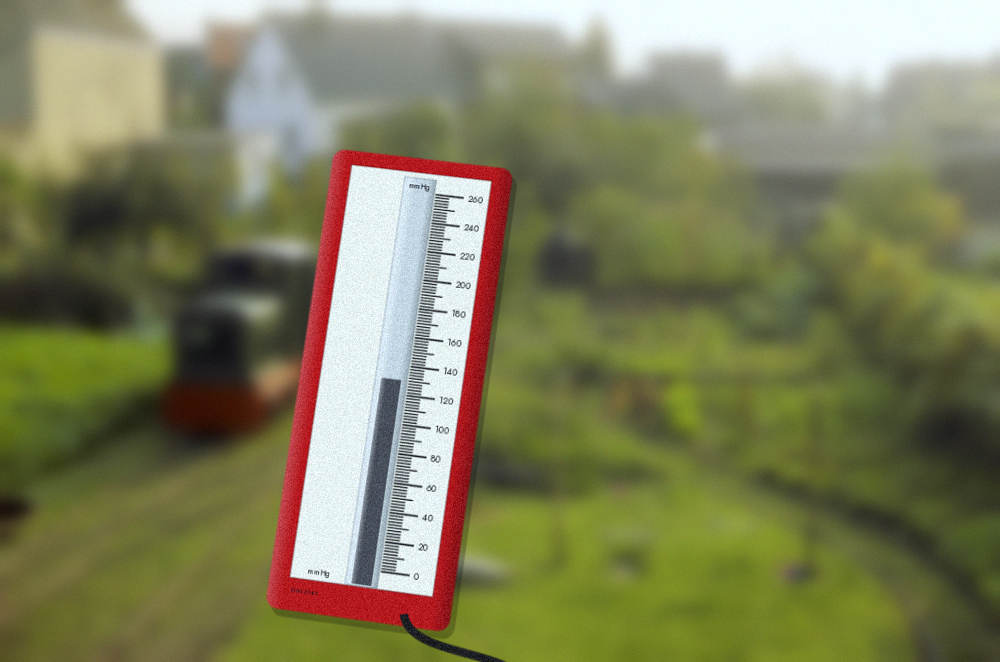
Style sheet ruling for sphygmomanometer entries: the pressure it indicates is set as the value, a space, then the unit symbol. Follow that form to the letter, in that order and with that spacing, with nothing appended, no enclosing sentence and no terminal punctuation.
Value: 130 mmHg
